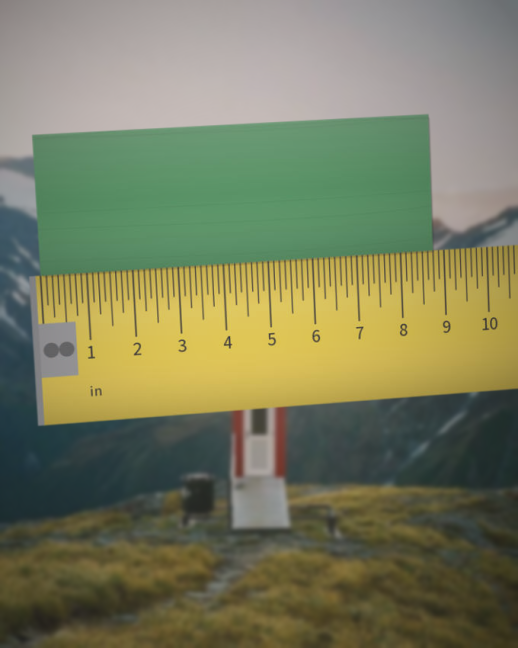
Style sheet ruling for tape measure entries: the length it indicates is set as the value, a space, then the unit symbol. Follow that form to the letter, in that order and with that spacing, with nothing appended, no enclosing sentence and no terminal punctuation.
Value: 8.75 in
